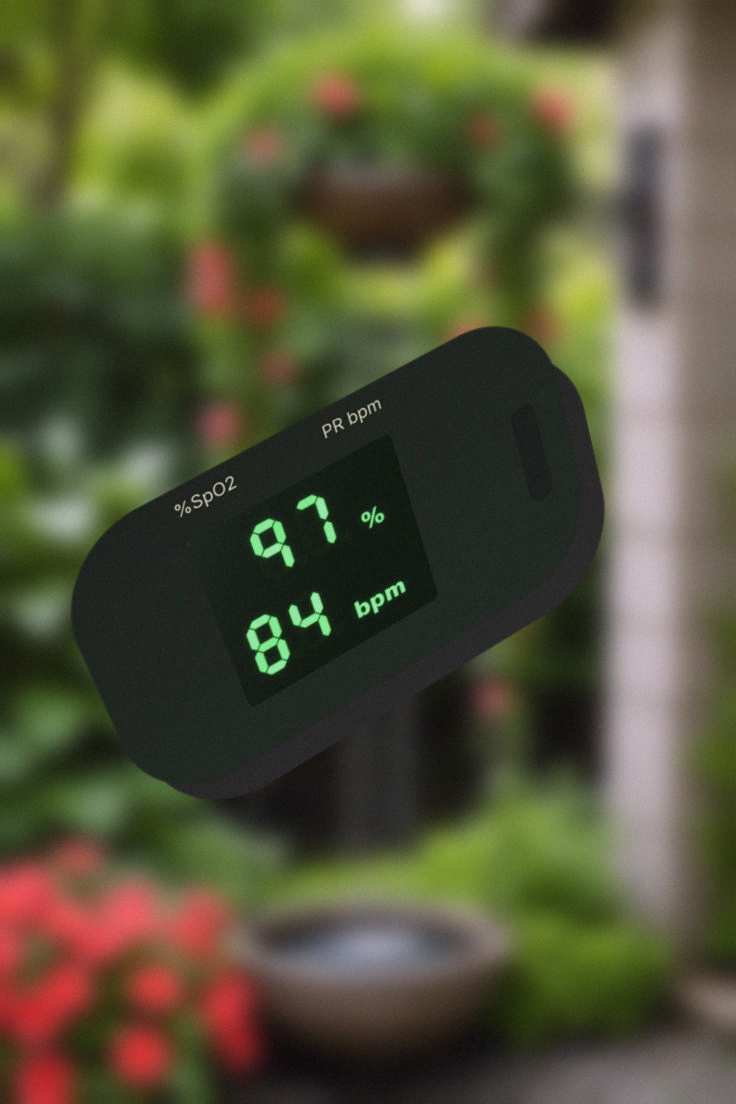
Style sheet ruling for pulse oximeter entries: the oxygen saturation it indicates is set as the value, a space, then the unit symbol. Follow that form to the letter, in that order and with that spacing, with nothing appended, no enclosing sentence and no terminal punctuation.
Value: 97 %
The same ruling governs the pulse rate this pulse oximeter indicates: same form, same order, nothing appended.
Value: 84 bpm
